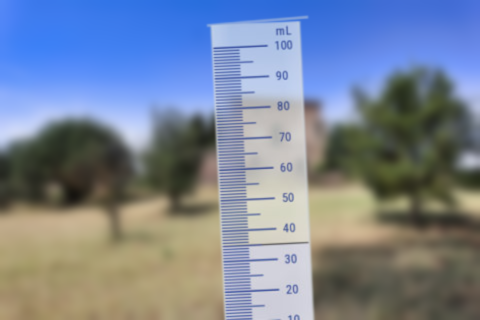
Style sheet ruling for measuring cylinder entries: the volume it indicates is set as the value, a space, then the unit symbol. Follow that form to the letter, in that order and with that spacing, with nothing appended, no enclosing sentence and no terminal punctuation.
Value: 35 mL
